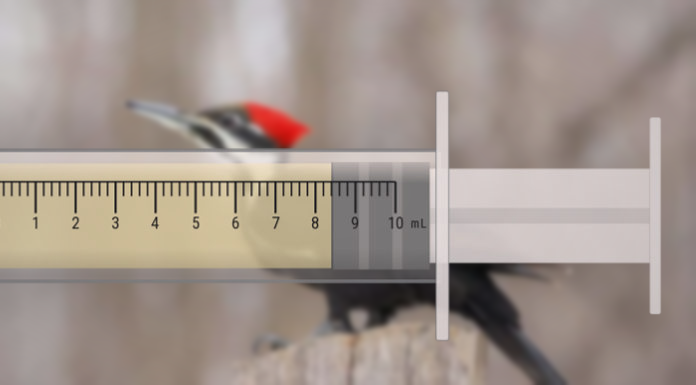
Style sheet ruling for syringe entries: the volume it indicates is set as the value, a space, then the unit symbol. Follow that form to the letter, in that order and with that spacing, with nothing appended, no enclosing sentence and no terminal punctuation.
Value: 8.4 mL
